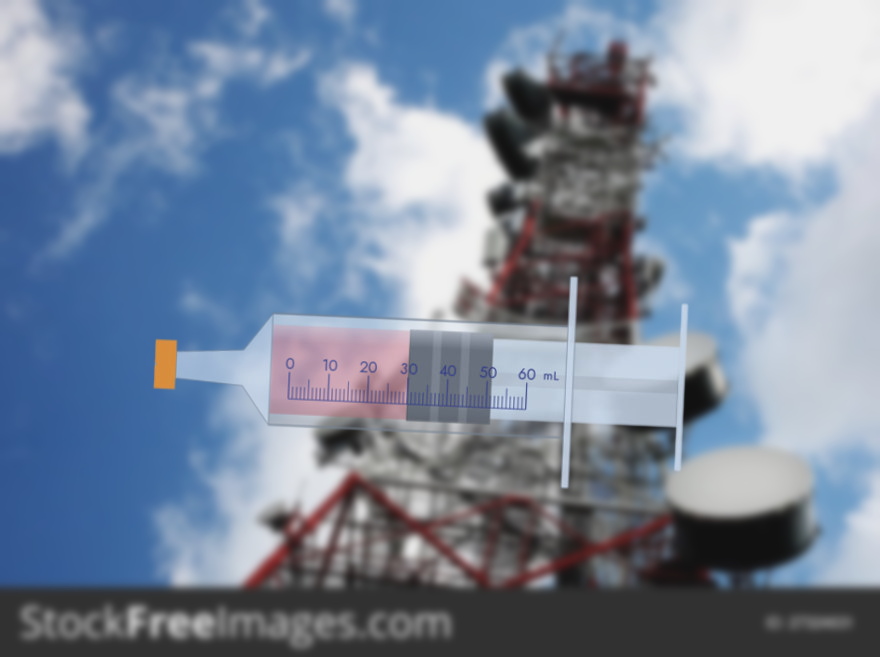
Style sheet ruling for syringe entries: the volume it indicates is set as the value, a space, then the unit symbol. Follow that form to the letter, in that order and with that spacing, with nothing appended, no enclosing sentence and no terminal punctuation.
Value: 30 mL
